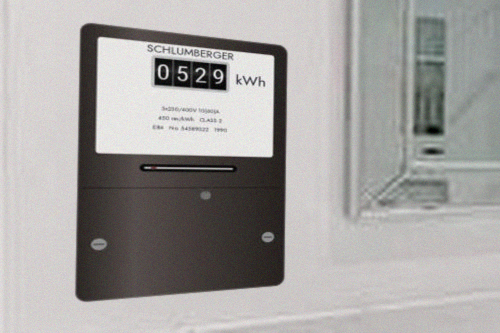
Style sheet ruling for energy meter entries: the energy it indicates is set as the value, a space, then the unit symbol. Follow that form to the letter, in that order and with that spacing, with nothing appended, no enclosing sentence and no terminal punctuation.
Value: 529 kWh
